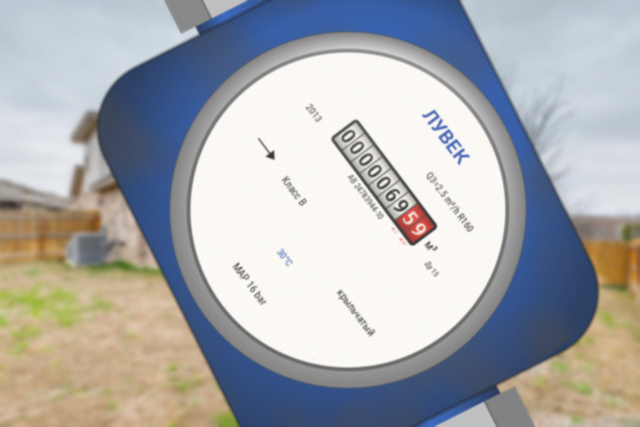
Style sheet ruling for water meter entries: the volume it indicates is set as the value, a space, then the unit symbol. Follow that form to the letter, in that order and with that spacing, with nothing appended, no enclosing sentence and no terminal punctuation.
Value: 69.59 m³
